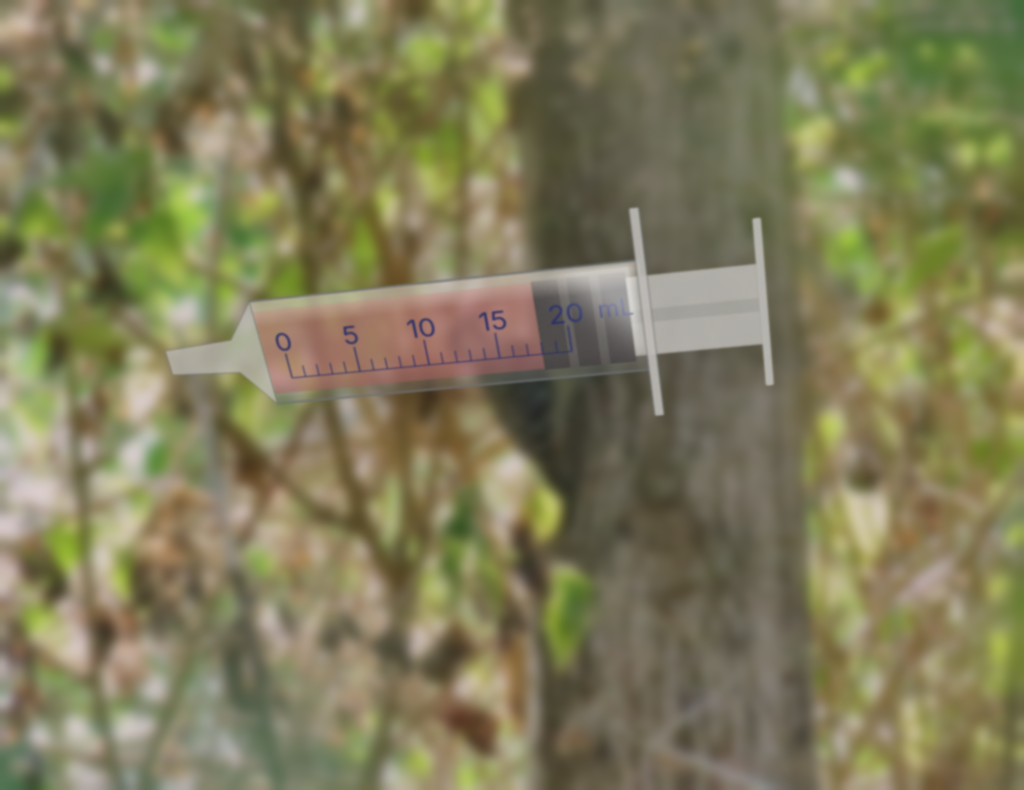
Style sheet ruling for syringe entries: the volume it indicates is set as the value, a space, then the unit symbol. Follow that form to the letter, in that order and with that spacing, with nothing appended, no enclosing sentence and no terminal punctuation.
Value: 18 mL
